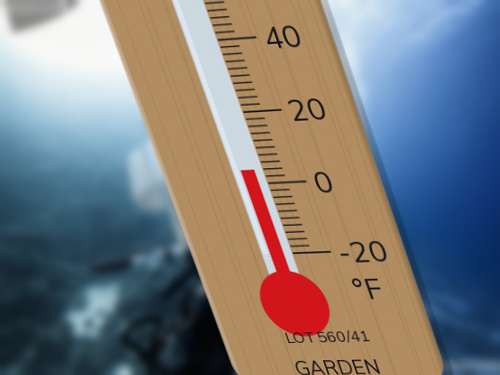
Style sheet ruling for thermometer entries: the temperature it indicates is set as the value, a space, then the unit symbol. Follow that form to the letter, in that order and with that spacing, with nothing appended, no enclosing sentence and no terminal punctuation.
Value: 4 °F
